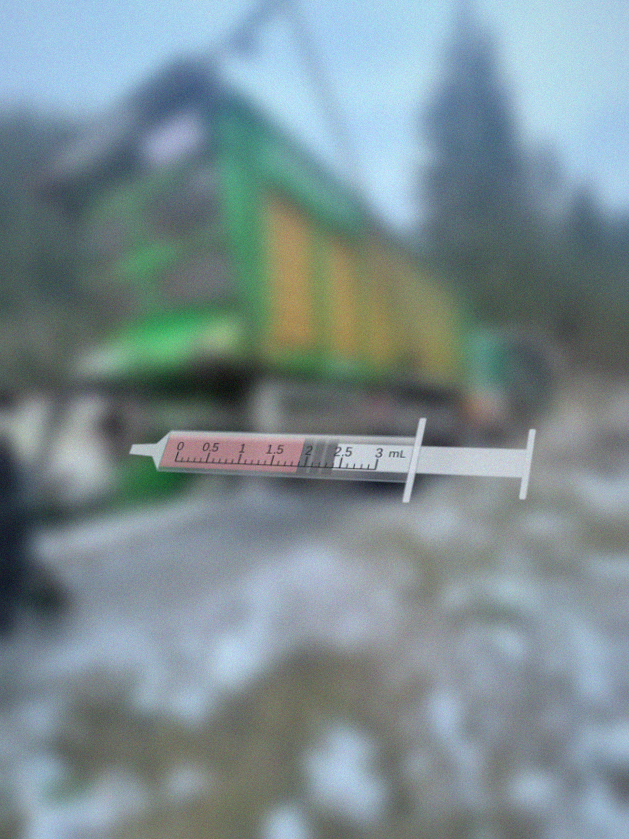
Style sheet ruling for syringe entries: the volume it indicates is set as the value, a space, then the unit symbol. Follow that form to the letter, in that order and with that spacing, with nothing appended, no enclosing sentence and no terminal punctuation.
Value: 1.9 mL
